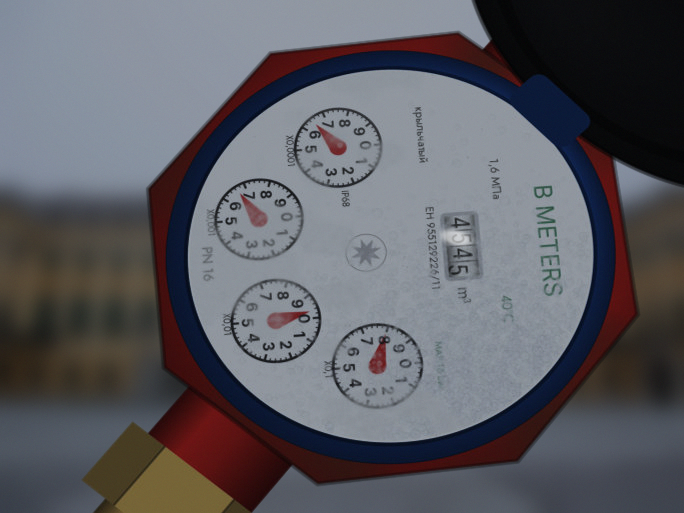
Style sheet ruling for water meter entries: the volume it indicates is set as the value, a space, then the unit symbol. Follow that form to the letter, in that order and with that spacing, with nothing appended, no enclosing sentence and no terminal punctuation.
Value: 4544.7966 m³
